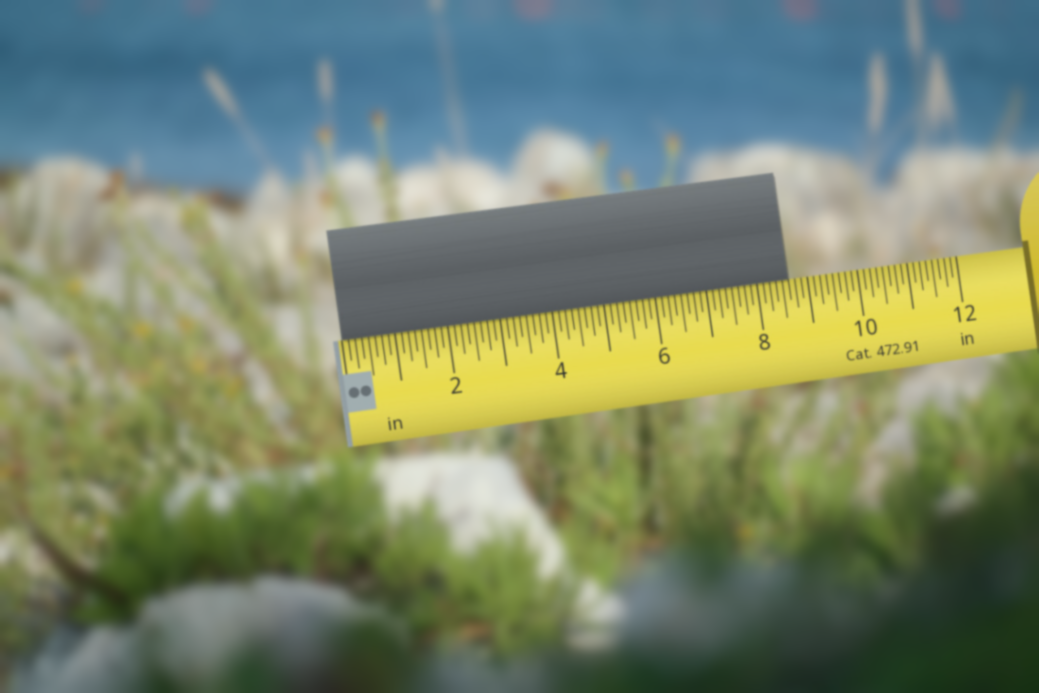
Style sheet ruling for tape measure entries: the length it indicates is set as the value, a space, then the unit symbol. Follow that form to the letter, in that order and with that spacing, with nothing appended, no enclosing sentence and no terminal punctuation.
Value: 8.625 in
